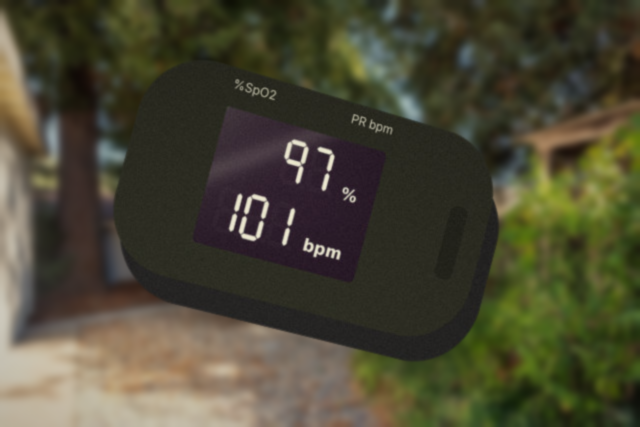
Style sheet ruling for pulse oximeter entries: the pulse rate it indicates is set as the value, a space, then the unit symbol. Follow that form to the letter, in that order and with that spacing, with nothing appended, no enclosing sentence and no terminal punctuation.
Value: 101 bpm
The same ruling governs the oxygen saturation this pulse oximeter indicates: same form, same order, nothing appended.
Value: 97 %
